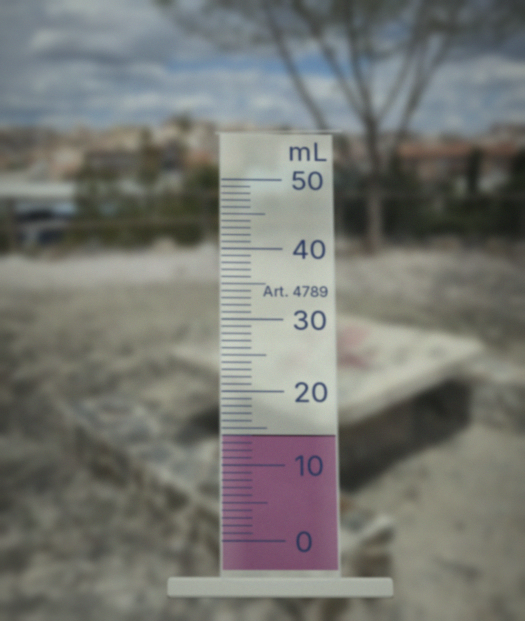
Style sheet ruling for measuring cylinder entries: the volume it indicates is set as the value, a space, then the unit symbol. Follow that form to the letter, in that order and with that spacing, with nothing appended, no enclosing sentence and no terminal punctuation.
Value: 14 mL
